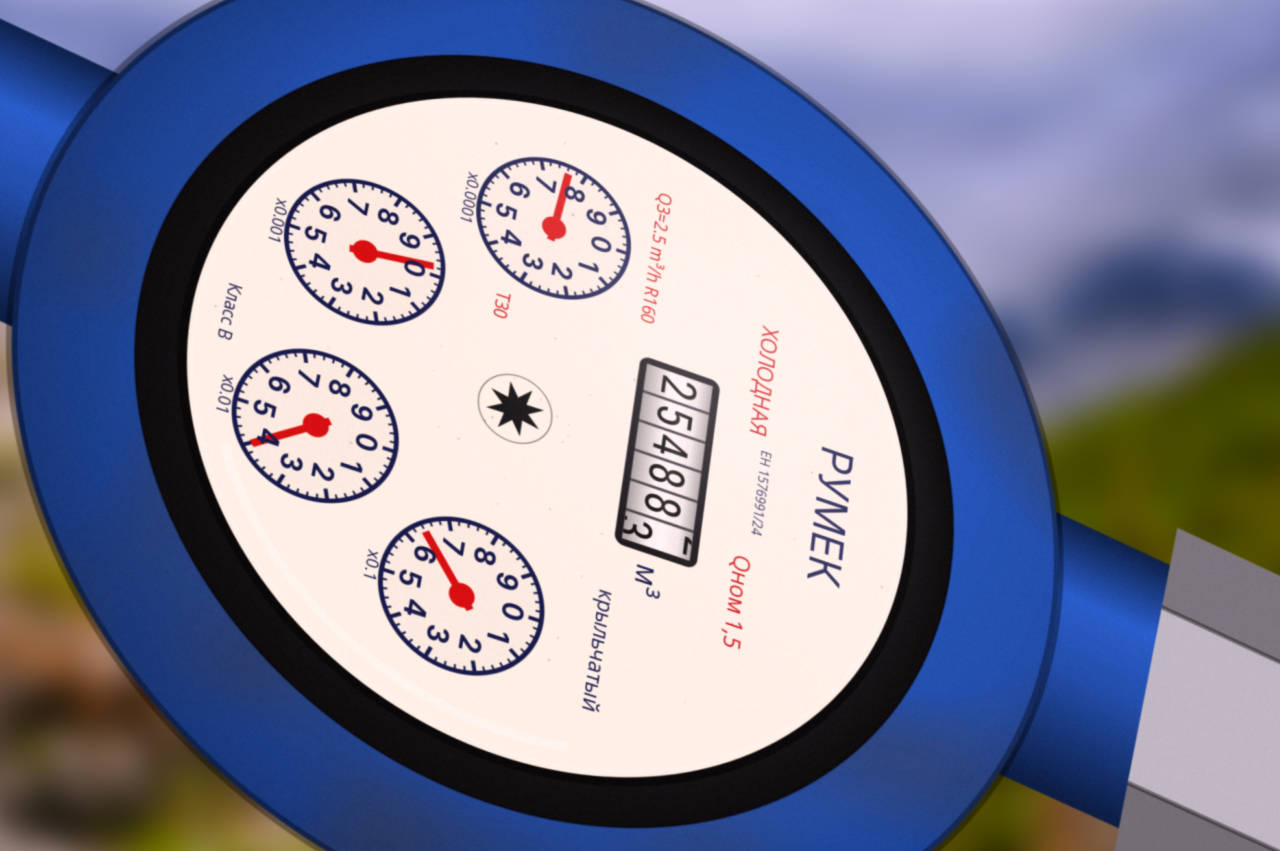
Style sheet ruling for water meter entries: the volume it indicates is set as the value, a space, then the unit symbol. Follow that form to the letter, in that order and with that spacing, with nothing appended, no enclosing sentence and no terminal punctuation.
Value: 254882.6397 m³
